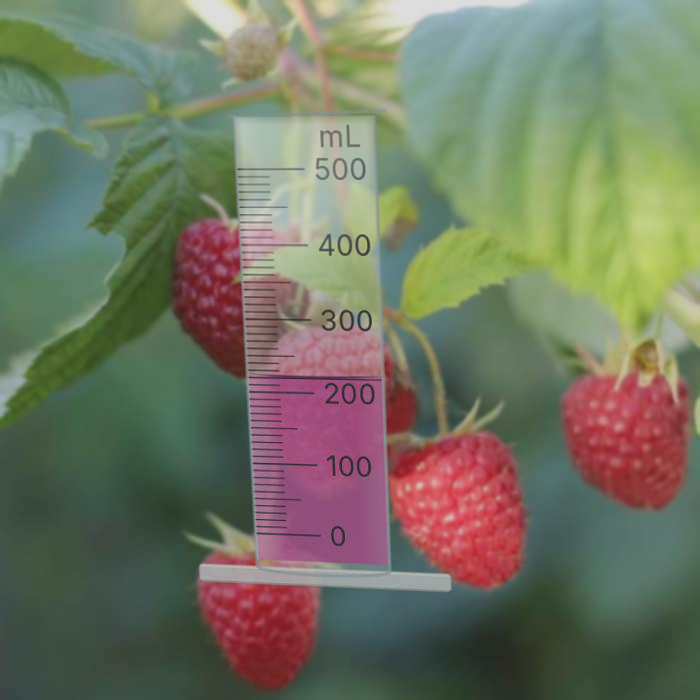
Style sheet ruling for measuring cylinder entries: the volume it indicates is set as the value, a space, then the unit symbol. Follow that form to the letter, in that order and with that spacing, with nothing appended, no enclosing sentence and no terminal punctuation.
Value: 220 mL
